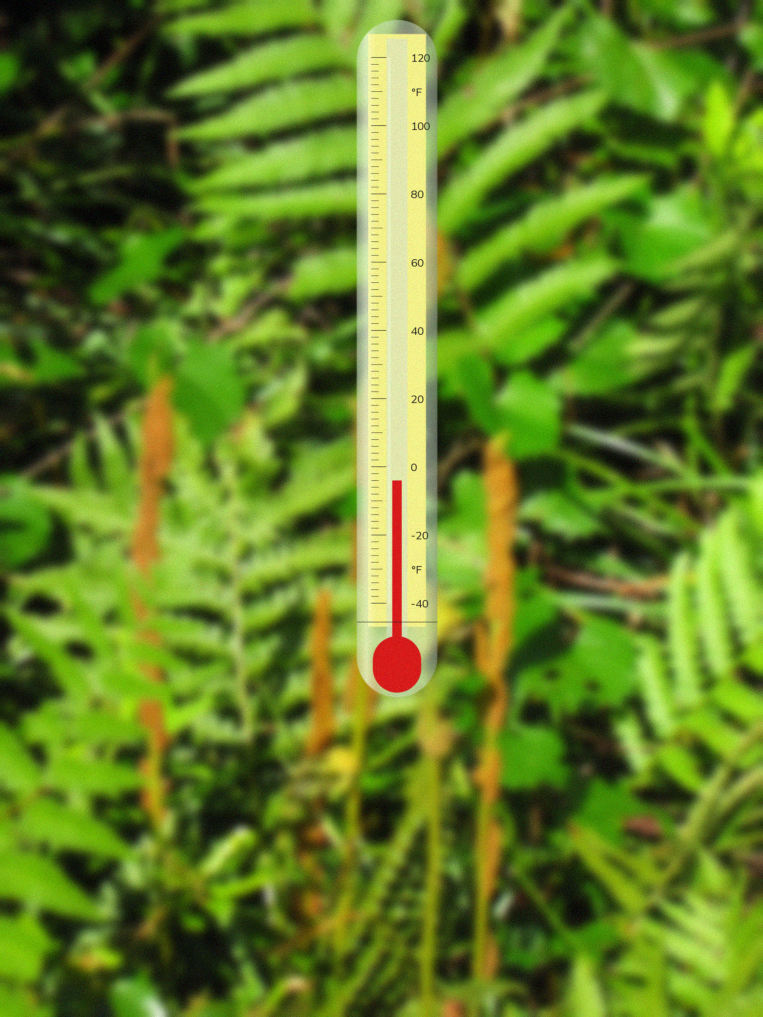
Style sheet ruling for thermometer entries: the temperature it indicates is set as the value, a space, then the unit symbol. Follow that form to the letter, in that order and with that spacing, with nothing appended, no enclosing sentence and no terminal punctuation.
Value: -4 °F
